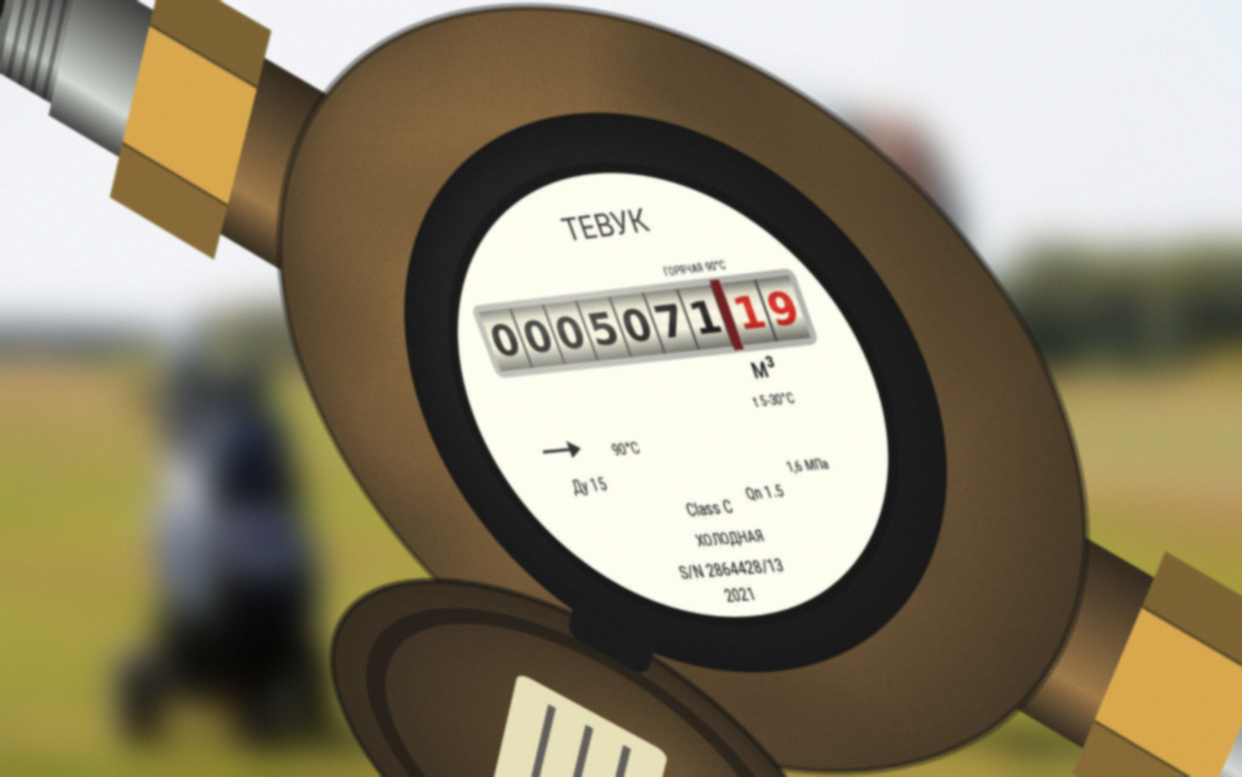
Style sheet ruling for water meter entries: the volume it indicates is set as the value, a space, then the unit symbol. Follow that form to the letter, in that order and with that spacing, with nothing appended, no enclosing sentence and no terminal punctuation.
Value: 5071.19 m³
